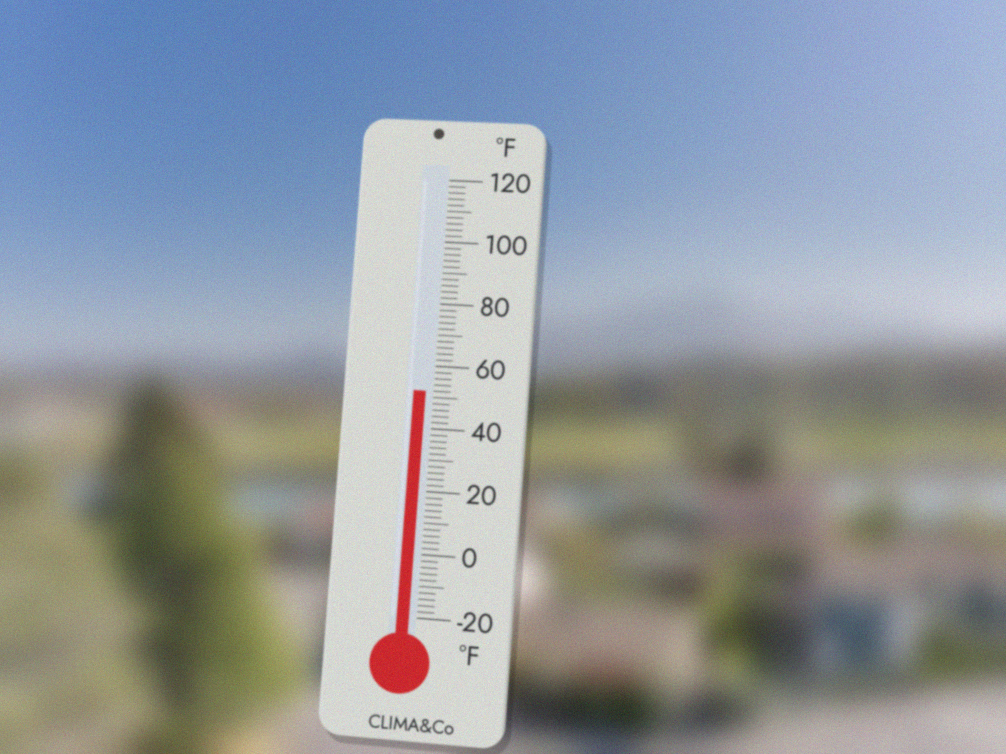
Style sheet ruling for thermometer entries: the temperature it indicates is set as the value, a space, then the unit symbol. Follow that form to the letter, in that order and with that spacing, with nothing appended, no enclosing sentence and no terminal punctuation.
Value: 52 °F
